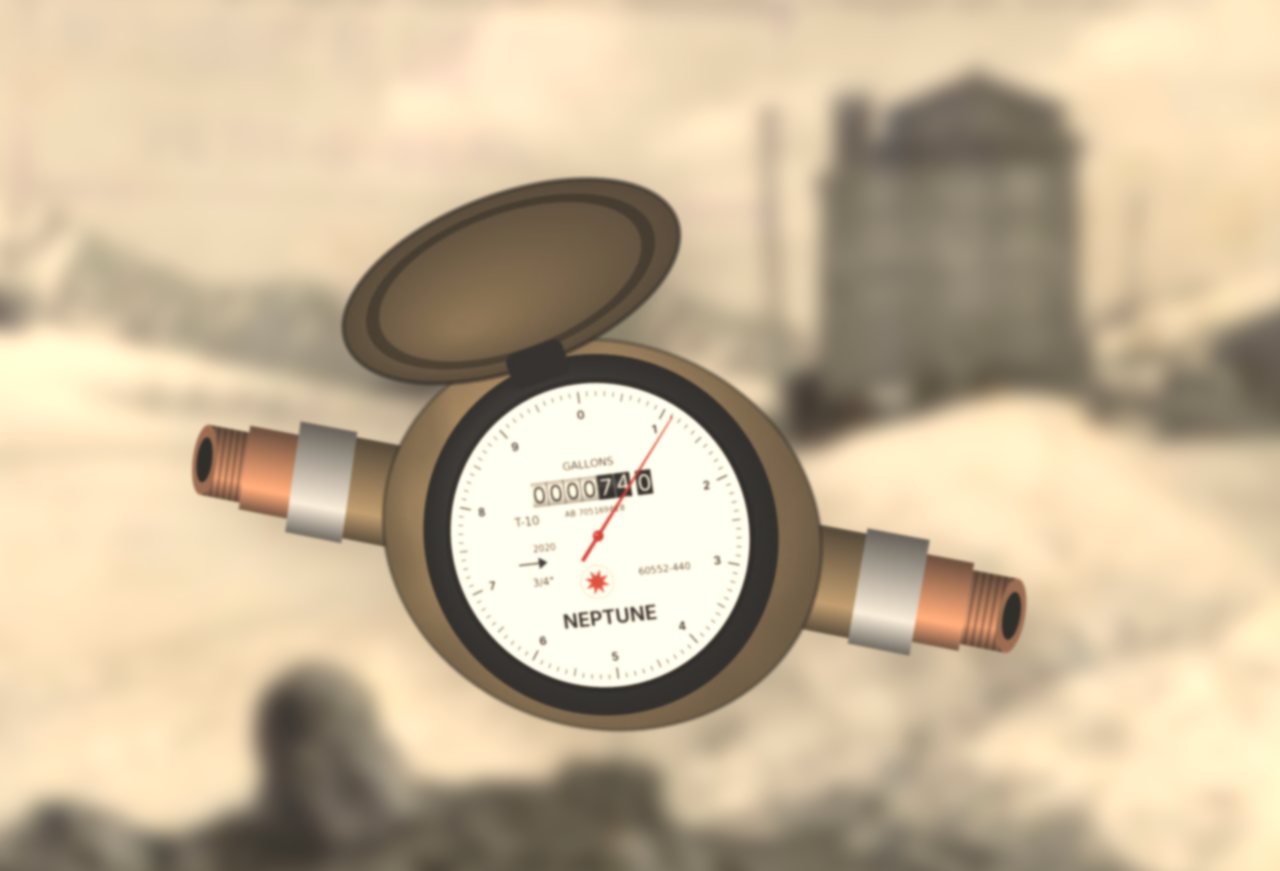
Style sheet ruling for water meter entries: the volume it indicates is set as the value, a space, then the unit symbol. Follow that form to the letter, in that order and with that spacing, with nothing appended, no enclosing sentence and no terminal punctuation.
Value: 741.1 gal
